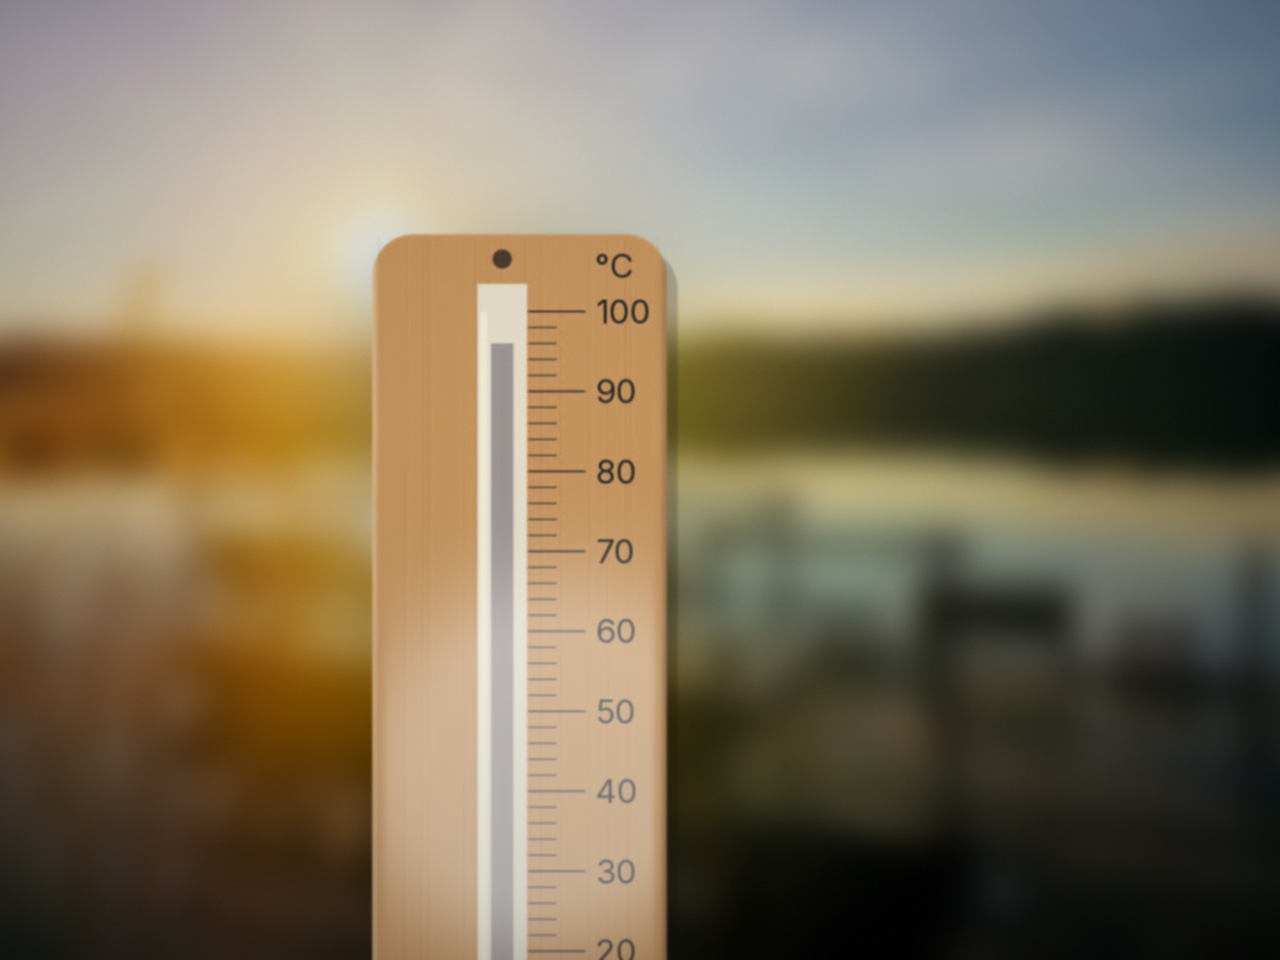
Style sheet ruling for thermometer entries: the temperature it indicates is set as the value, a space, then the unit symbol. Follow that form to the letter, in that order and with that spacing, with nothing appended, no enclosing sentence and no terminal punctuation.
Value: 96 °C
